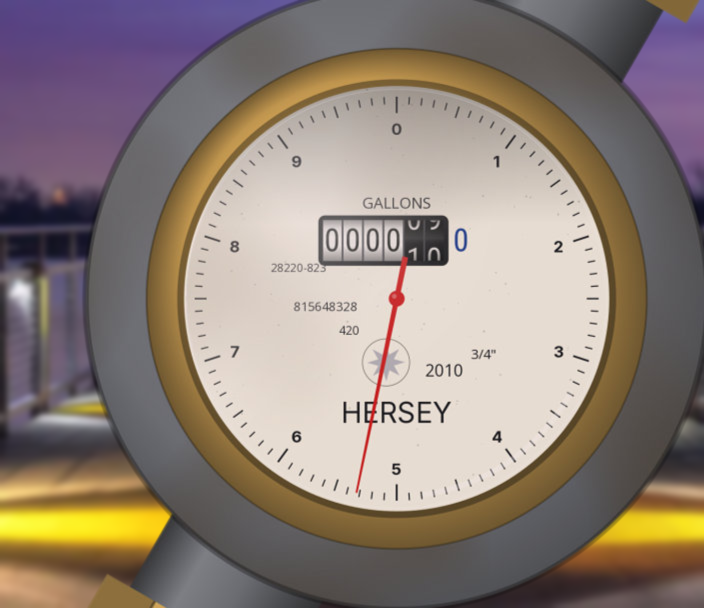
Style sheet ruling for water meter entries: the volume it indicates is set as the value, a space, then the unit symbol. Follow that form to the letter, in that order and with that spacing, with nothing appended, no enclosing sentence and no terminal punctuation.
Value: 95.3 gal
